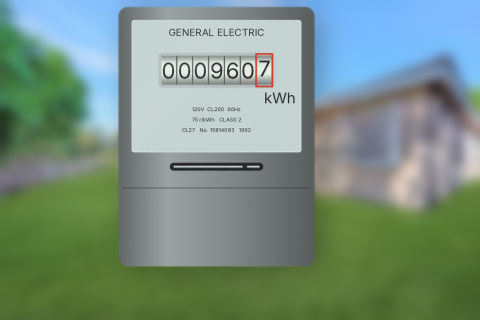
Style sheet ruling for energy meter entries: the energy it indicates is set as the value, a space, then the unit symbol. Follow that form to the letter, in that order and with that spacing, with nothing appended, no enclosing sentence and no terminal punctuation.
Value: 960.7 kWh
